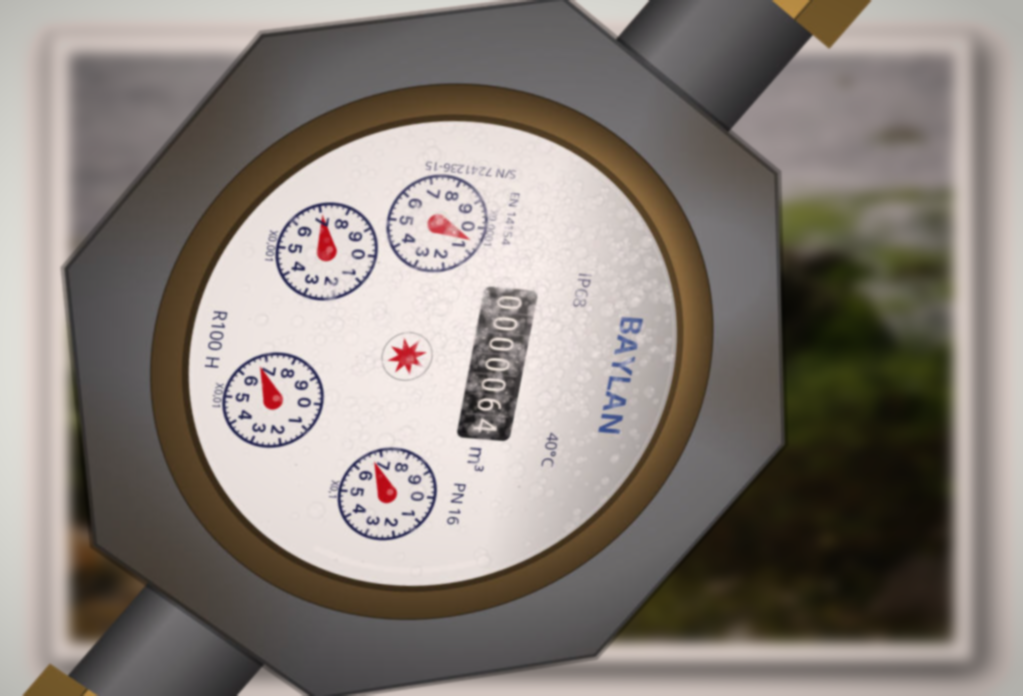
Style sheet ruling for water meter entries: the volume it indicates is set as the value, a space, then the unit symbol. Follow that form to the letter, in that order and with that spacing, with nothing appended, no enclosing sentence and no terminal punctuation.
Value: 64.6670 m³
